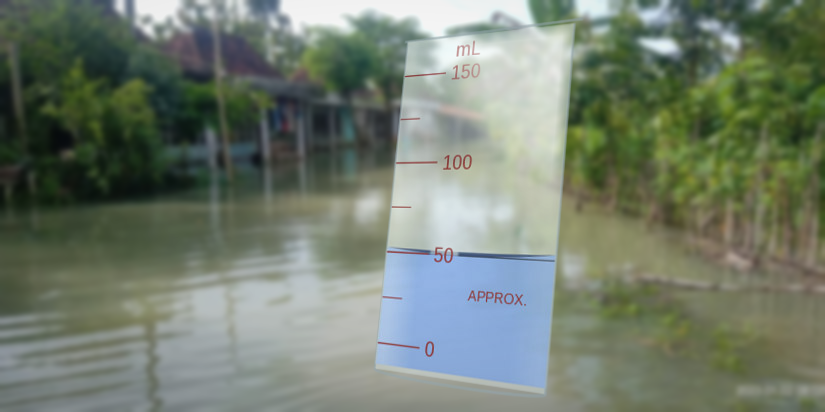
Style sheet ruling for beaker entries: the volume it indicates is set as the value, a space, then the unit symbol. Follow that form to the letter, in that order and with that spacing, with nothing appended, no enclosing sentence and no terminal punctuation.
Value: 50 mL
